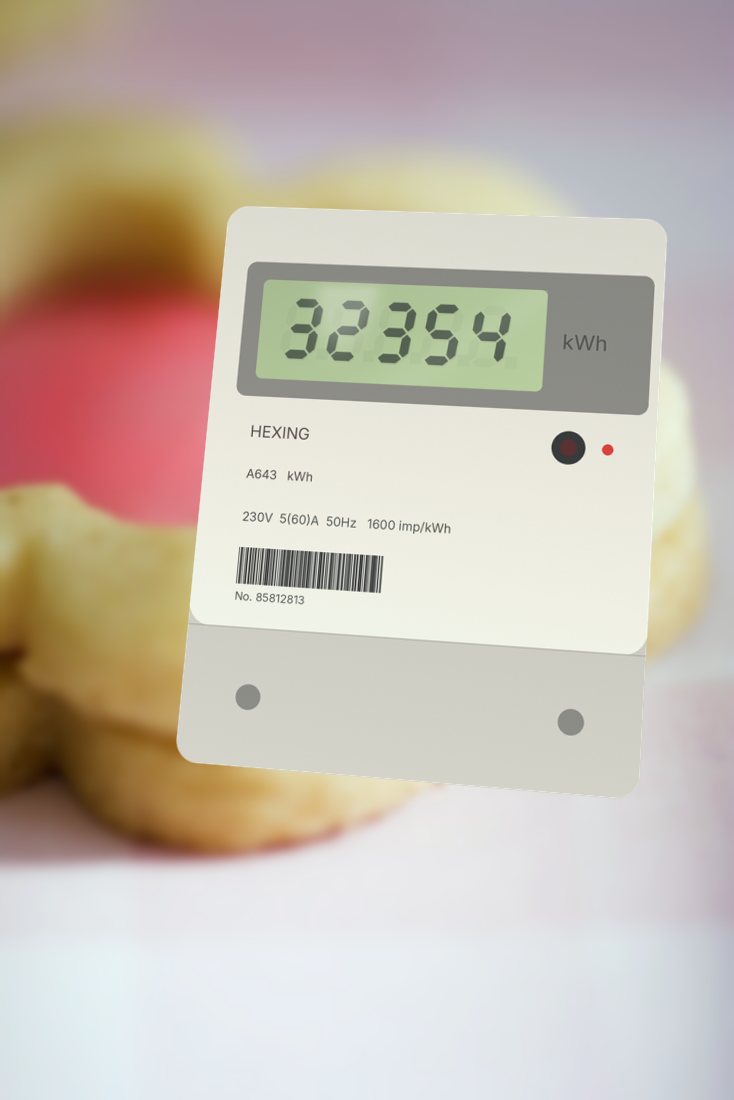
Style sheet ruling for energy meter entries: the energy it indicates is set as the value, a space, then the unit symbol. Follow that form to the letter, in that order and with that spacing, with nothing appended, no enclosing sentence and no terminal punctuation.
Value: 32354 kWh
